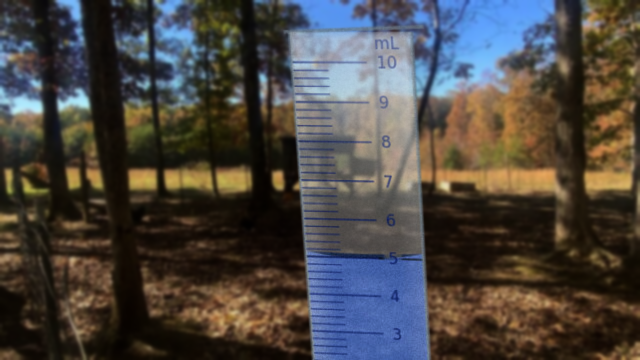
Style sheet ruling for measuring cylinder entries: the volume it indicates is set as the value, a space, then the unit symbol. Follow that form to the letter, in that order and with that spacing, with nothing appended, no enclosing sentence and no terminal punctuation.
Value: 5 mL
